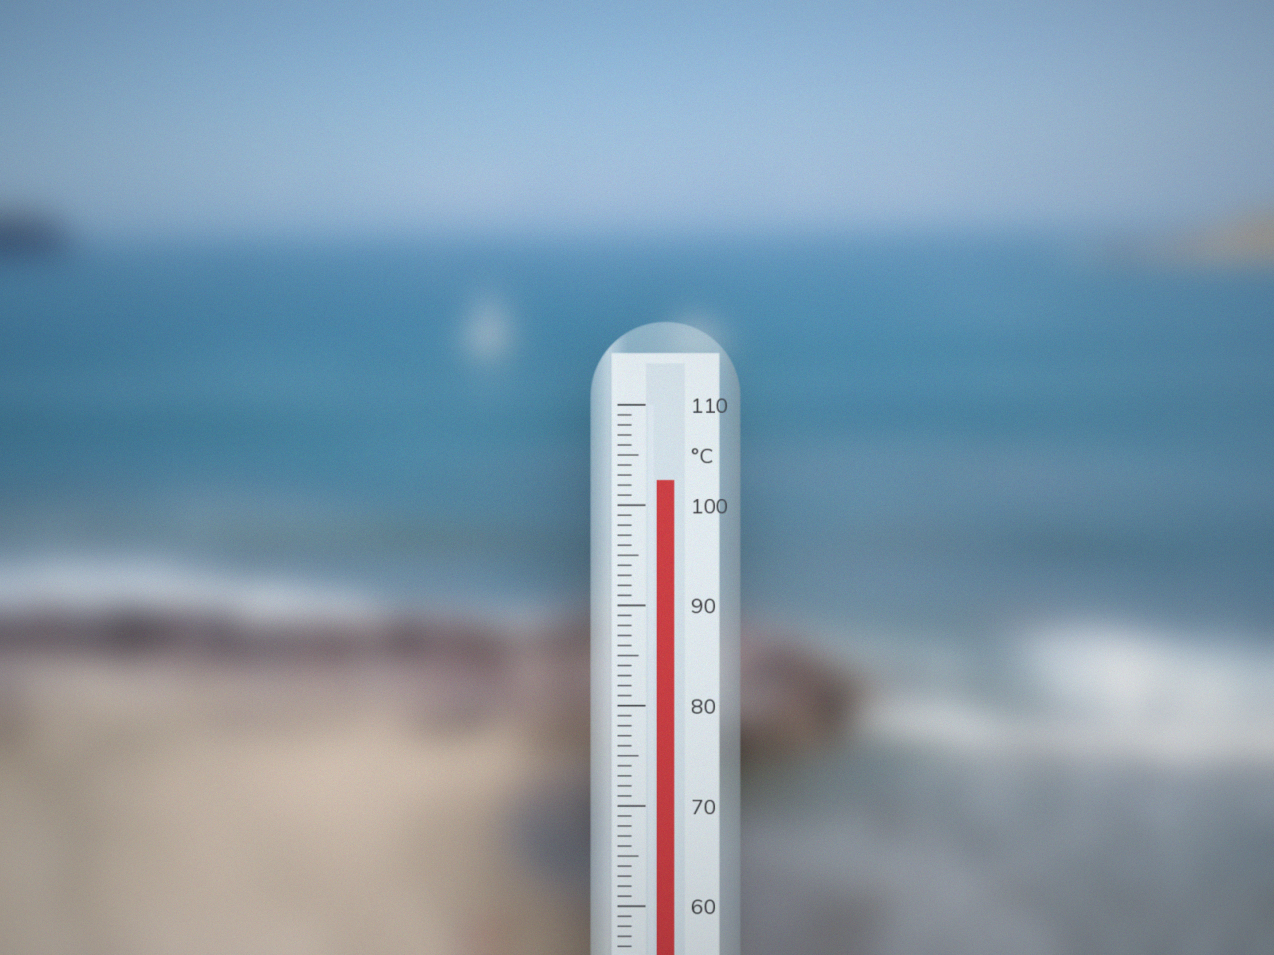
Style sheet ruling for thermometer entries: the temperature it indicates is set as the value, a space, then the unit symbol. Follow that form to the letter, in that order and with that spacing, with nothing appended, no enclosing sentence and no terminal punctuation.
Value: 102.5 °C
